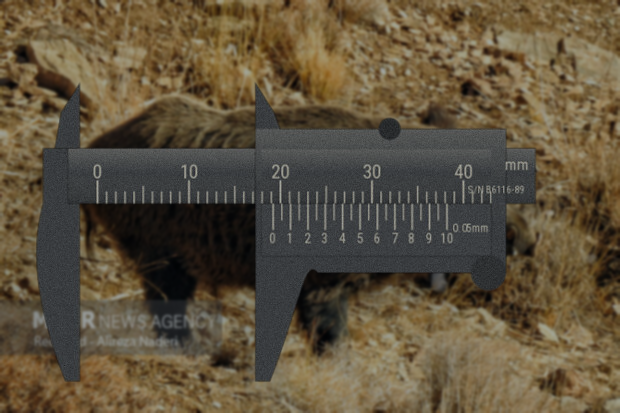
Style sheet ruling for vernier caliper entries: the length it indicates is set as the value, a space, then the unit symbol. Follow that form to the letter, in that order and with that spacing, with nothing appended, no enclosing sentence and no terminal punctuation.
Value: 19.2 mm
